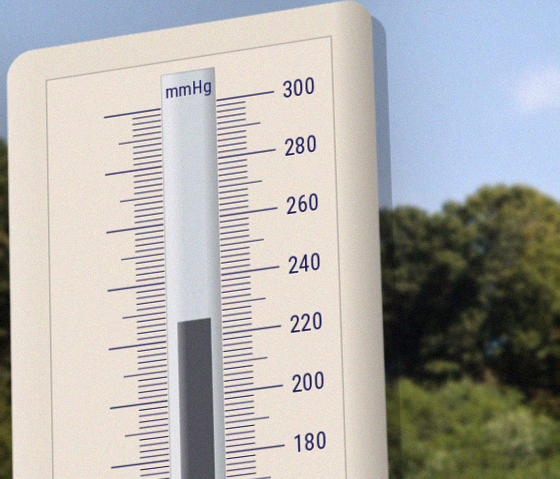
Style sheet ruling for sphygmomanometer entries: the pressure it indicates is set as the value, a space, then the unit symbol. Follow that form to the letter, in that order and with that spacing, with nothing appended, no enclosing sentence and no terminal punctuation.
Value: 226 mmHg
